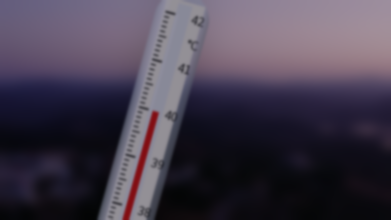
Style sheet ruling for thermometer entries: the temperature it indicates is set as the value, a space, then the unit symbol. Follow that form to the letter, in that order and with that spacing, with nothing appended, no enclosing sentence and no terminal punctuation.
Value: 40 °C
